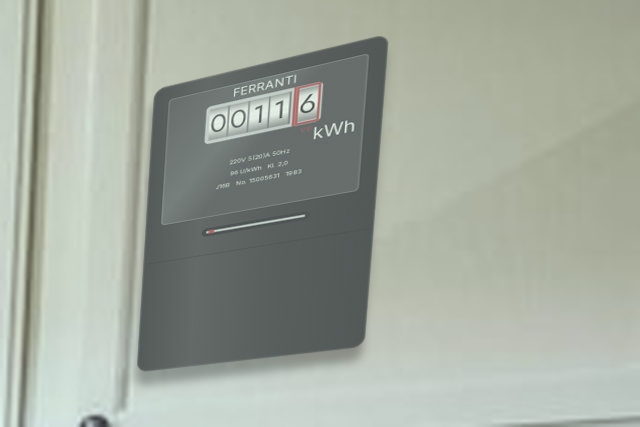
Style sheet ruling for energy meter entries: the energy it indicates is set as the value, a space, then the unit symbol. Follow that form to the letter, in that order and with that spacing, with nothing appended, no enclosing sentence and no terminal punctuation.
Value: 11.6 kWh
